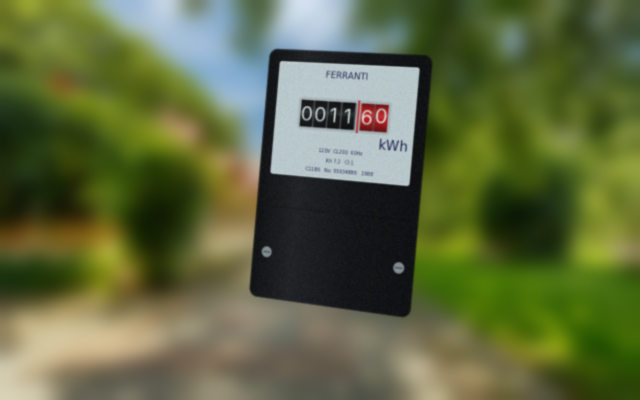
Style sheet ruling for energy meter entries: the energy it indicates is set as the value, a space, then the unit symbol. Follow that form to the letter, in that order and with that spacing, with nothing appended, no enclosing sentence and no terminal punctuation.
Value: 11.60 kWh
